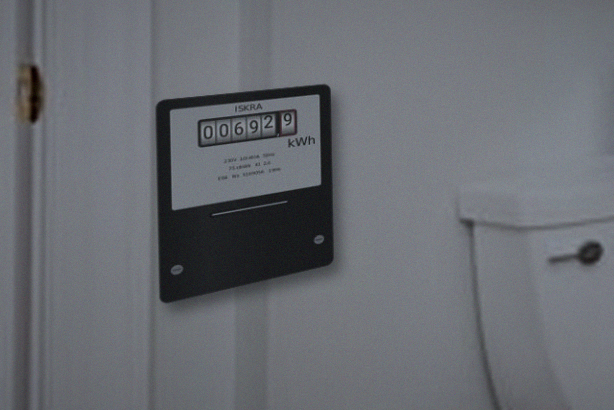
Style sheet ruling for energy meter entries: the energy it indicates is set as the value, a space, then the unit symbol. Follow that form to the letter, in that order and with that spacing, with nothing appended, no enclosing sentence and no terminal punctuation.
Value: 692.9 kWh
